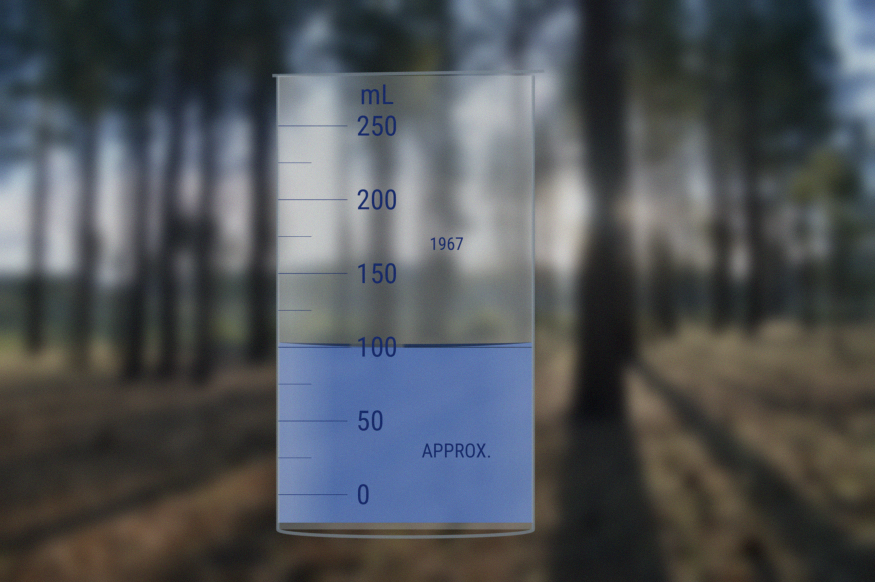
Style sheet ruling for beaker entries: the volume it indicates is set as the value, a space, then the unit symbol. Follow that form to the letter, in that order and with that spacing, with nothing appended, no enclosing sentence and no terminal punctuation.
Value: 100 mL
